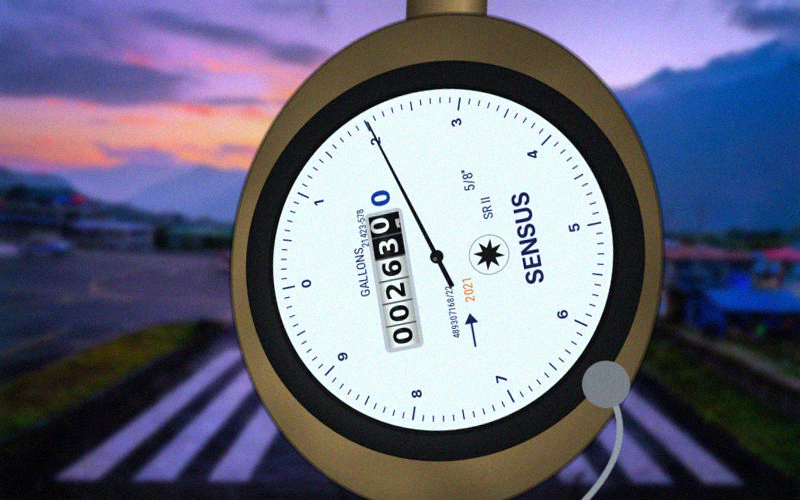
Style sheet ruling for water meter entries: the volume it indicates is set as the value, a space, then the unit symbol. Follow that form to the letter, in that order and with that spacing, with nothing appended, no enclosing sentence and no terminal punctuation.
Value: 26302.0 gal
